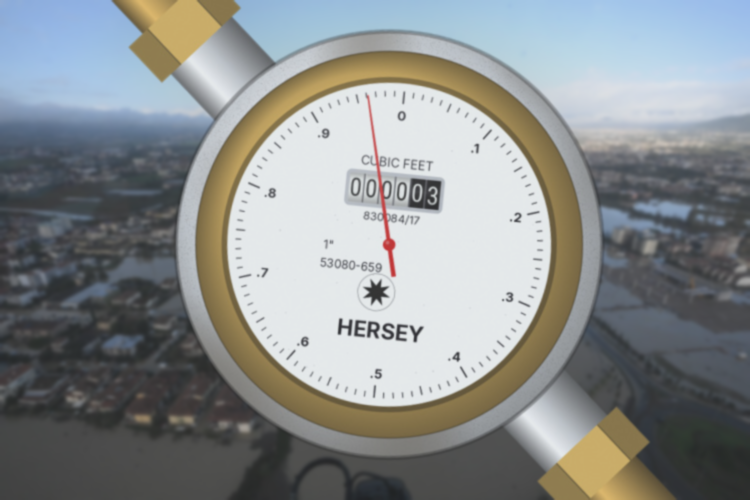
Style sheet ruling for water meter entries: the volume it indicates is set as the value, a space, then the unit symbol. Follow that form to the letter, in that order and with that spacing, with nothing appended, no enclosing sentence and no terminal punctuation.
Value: 2.96 ft³
